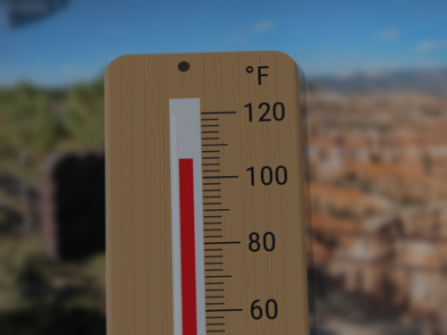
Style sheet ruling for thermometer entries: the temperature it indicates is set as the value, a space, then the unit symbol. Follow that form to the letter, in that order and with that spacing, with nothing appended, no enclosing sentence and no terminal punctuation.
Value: 106 °F
